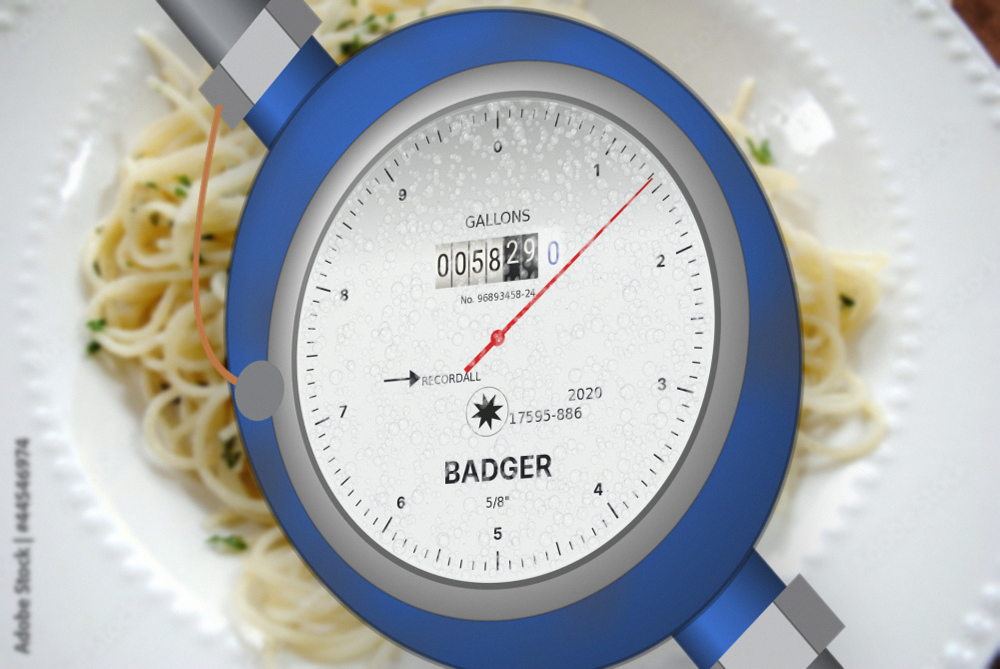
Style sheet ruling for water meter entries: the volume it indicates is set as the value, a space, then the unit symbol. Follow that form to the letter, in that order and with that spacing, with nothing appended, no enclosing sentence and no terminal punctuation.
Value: 58291.4 gal
